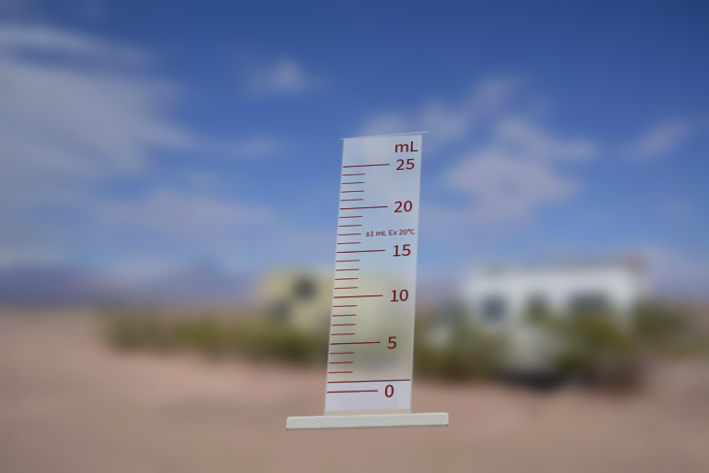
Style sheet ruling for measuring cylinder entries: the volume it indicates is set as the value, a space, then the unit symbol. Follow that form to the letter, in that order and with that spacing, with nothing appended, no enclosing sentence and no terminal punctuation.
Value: 1 mL
